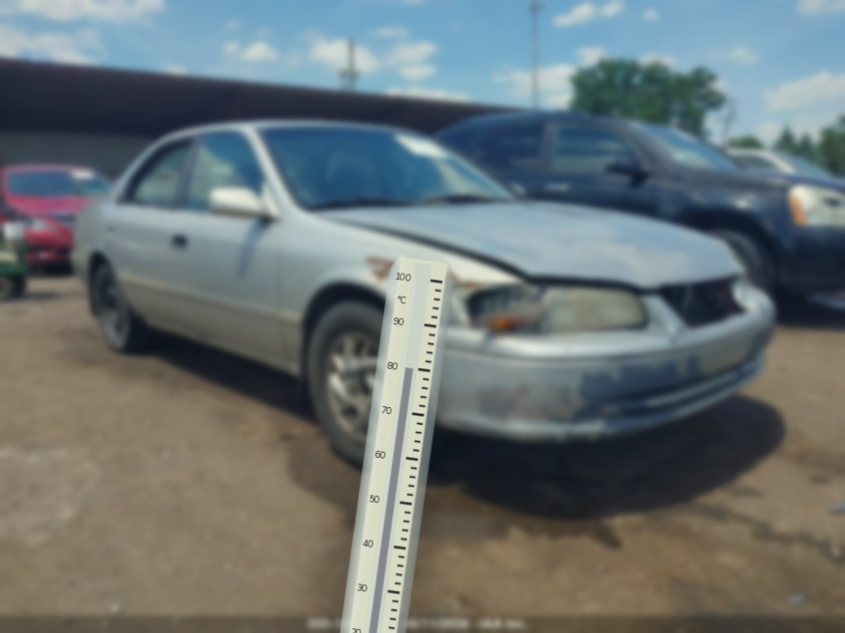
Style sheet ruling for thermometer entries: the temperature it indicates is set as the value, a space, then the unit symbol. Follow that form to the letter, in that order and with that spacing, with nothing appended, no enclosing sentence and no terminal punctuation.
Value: 80 °C
